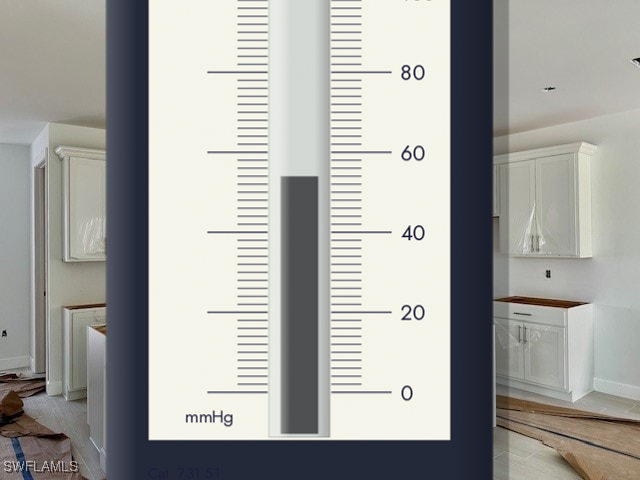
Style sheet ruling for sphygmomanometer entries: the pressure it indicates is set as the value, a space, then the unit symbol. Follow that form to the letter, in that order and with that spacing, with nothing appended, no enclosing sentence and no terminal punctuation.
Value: 54 mmHg
